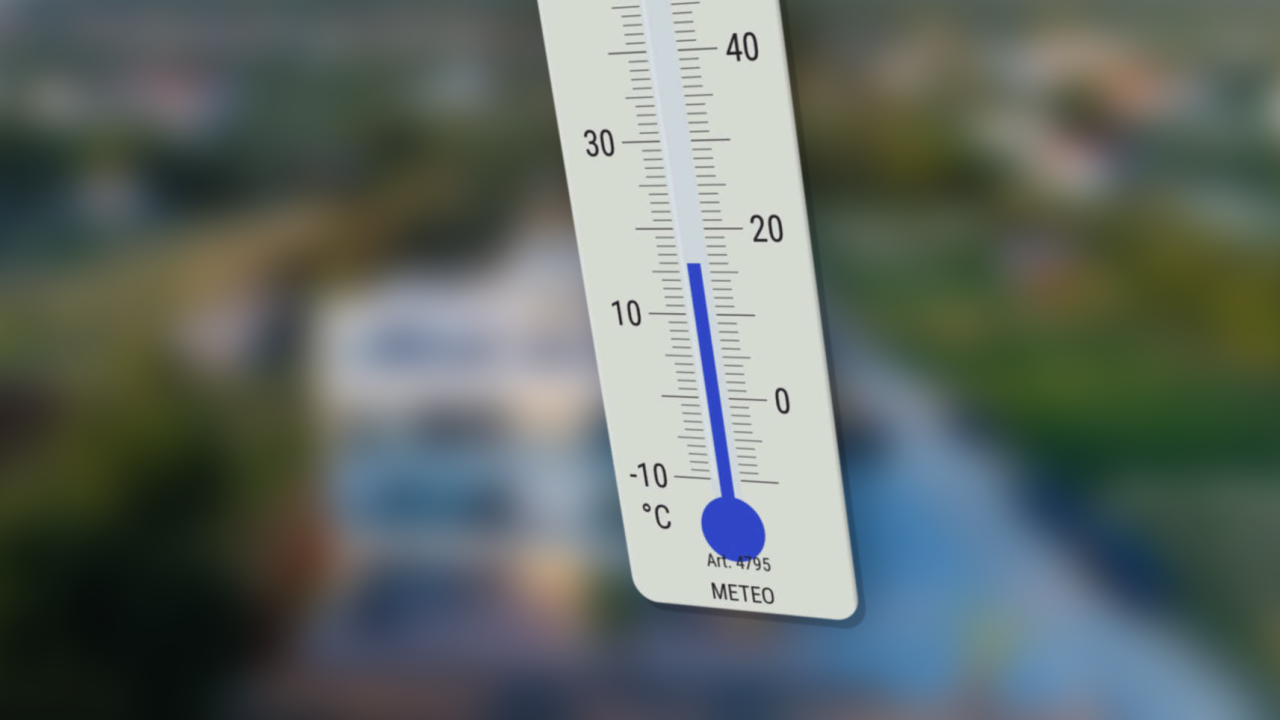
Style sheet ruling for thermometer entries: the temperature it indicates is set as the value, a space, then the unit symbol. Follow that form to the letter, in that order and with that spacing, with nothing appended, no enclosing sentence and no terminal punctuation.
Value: 16 °C
